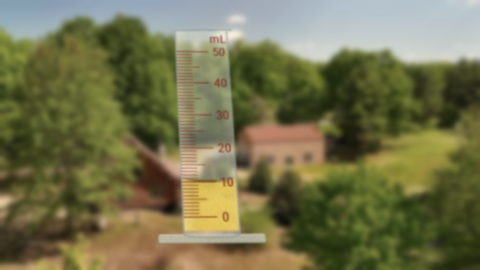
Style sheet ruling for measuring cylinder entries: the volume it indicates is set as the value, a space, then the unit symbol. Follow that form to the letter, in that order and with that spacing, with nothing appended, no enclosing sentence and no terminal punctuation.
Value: 10 mL
